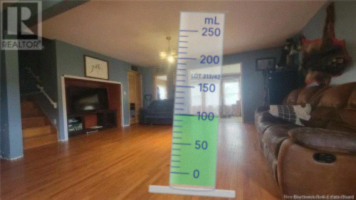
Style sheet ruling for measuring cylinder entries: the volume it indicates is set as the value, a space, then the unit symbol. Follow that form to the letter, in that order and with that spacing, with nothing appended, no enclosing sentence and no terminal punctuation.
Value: 100 mL
